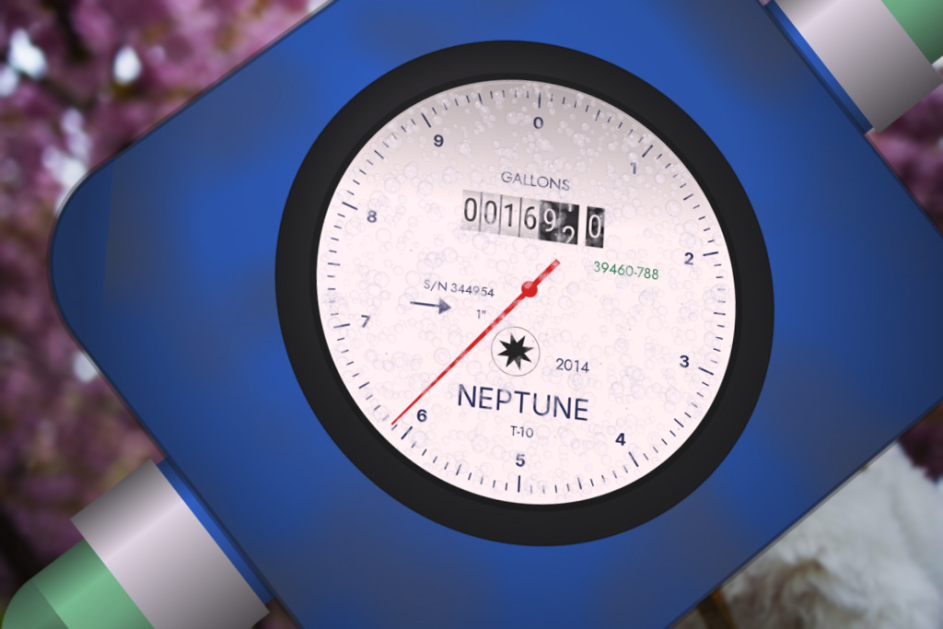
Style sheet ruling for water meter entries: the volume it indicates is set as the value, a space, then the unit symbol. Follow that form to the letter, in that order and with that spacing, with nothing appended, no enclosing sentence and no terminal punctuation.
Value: 16916.1 gal
